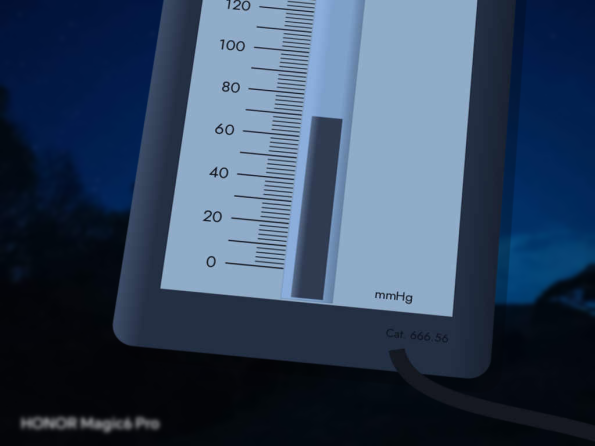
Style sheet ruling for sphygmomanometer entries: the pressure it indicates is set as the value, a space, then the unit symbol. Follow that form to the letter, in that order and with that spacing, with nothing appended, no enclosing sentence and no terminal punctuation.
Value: 70 mmHg
